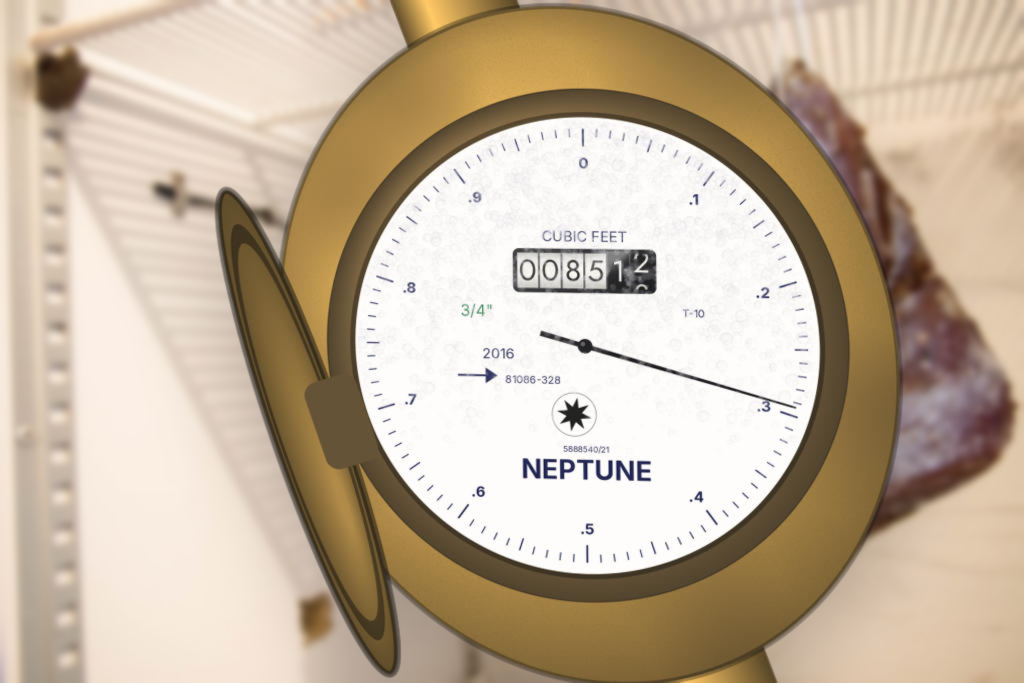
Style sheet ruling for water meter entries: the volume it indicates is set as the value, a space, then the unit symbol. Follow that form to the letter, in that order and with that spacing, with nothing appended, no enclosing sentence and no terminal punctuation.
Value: 8512.29 ft³
